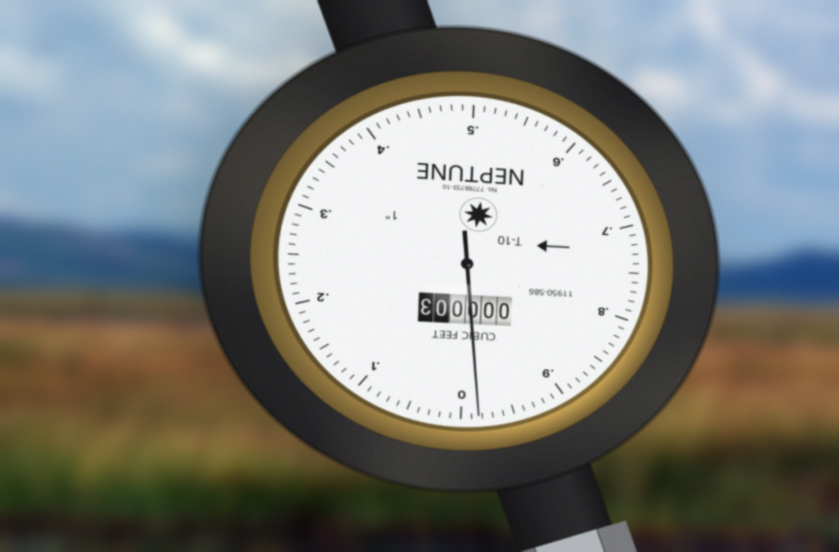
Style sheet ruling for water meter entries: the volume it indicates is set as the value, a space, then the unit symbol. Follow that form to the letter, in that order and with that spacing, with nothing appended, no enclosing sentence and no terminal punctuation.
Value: 2.98 ft³
